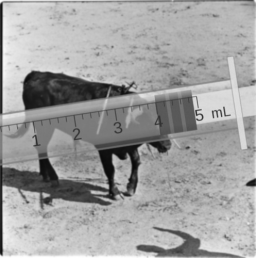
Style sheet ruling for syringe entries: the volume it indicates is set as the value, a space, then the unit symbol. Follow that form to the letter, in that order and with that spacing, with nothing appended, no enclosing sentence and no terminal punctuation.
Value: 4 mL
